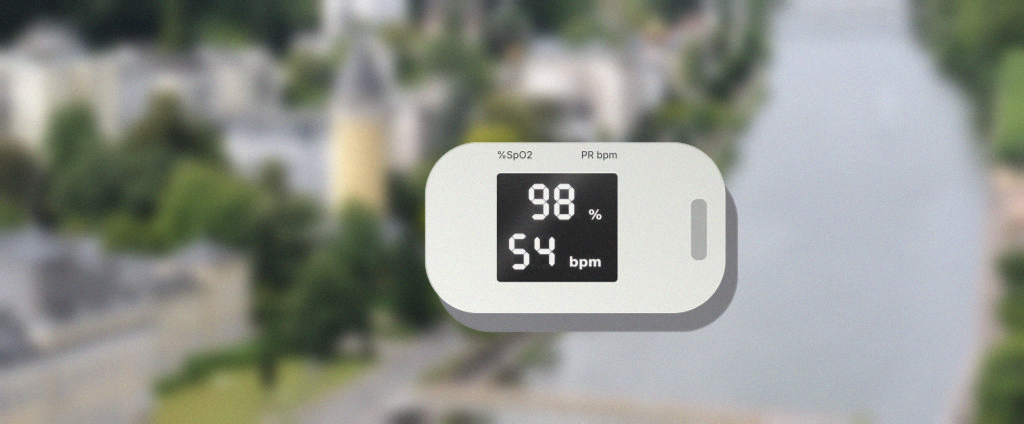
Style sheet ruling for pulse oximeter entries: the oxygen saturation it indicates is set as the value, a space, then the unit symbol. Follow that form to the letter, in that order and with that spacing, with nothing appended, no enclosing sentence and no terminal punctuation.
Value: 98 %
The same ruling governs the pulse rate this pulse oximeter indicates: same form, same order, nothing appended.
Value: 54 bpm
